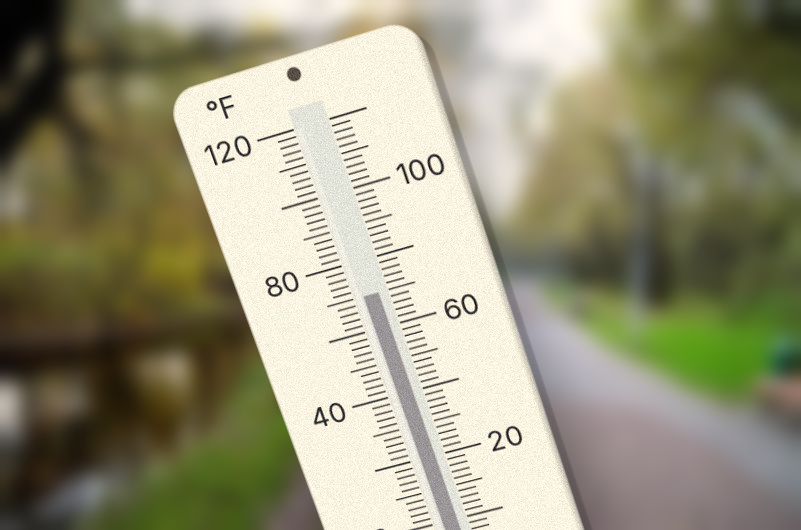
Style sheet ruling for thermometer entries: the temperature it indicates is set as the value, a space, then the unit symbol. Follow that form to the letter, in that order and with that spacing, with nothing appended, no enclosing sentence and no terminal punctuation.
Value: 70 °F
